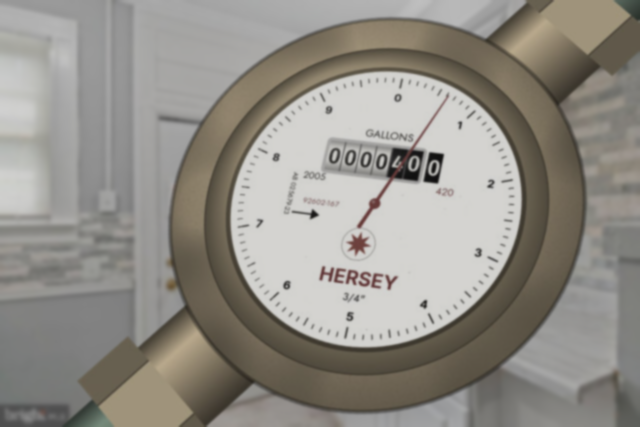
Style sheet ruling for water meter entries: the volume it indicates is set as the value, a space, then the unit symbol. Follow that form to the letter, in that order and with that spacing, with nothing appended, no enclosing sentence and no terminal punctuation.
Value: 400.6 gal
